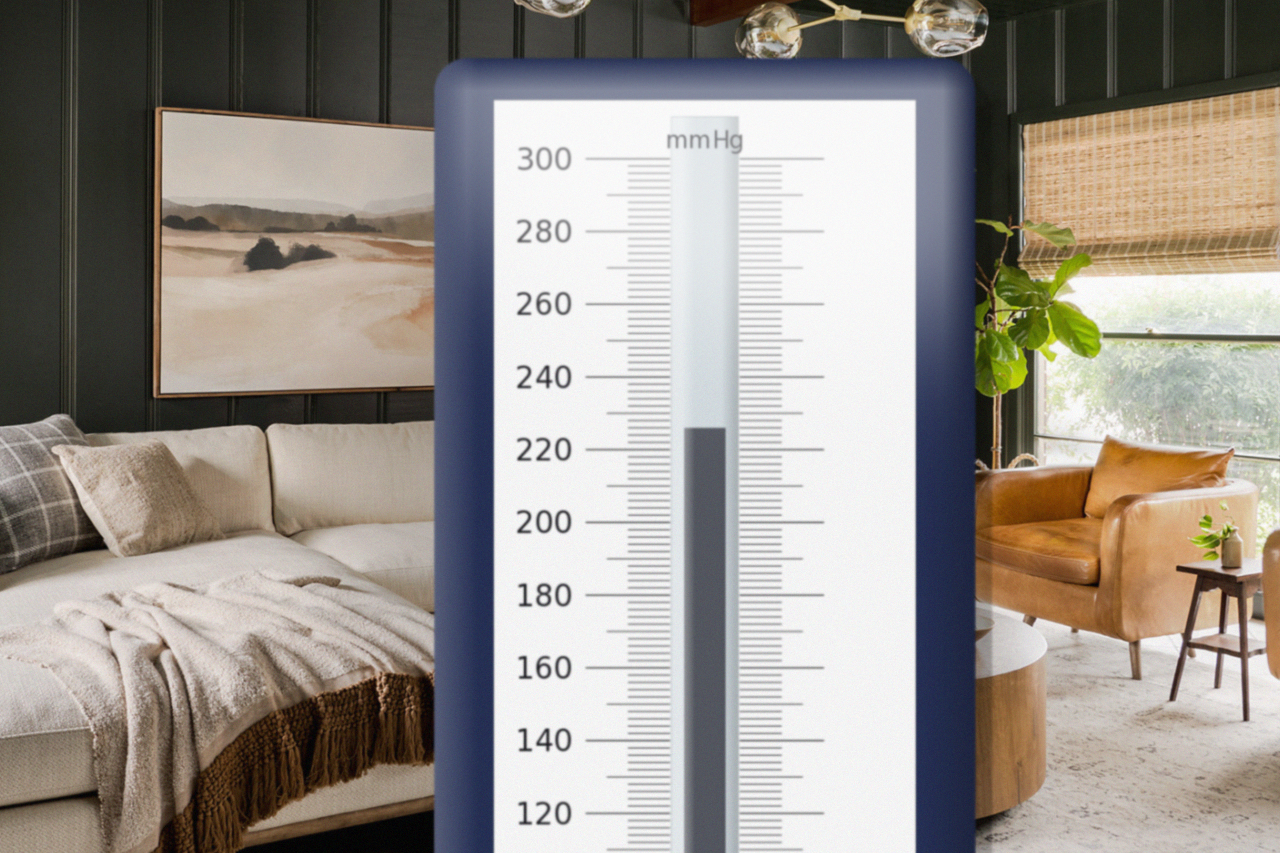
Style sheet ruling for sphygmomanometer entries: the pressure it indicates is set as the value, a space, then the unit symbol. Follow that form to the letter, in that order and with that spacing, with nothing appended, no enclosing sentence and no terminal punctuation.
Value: 226 mmHg
